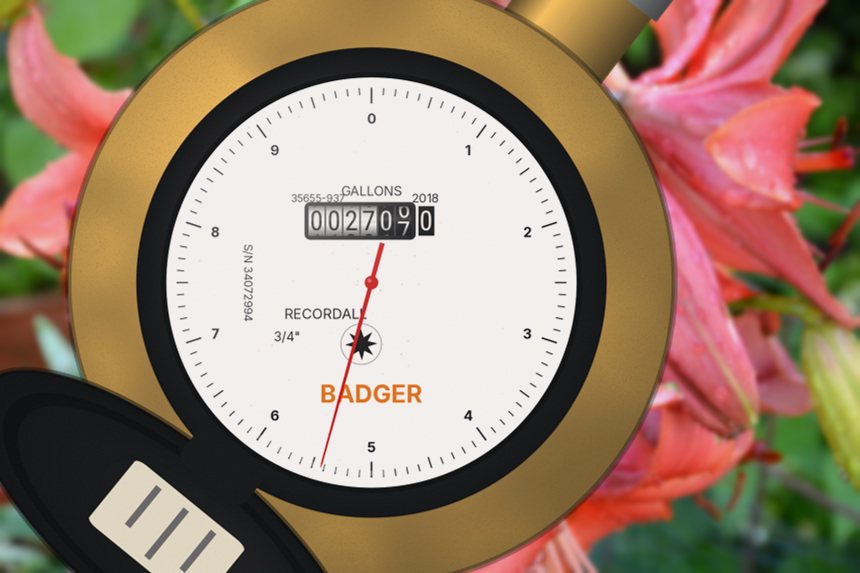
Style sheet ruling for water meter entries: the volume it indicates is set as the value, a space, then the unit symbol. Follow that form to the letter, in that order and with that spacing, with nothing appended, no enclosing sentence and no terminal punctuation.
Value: 27065.4 gal
